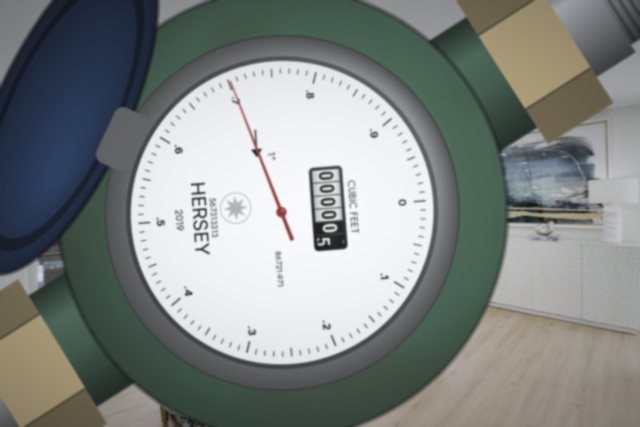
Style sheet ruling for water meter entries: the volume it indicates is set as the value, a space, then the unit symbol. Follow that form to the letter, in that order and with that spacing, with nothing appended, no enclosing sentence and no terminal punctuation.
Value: 4.70 ft³
